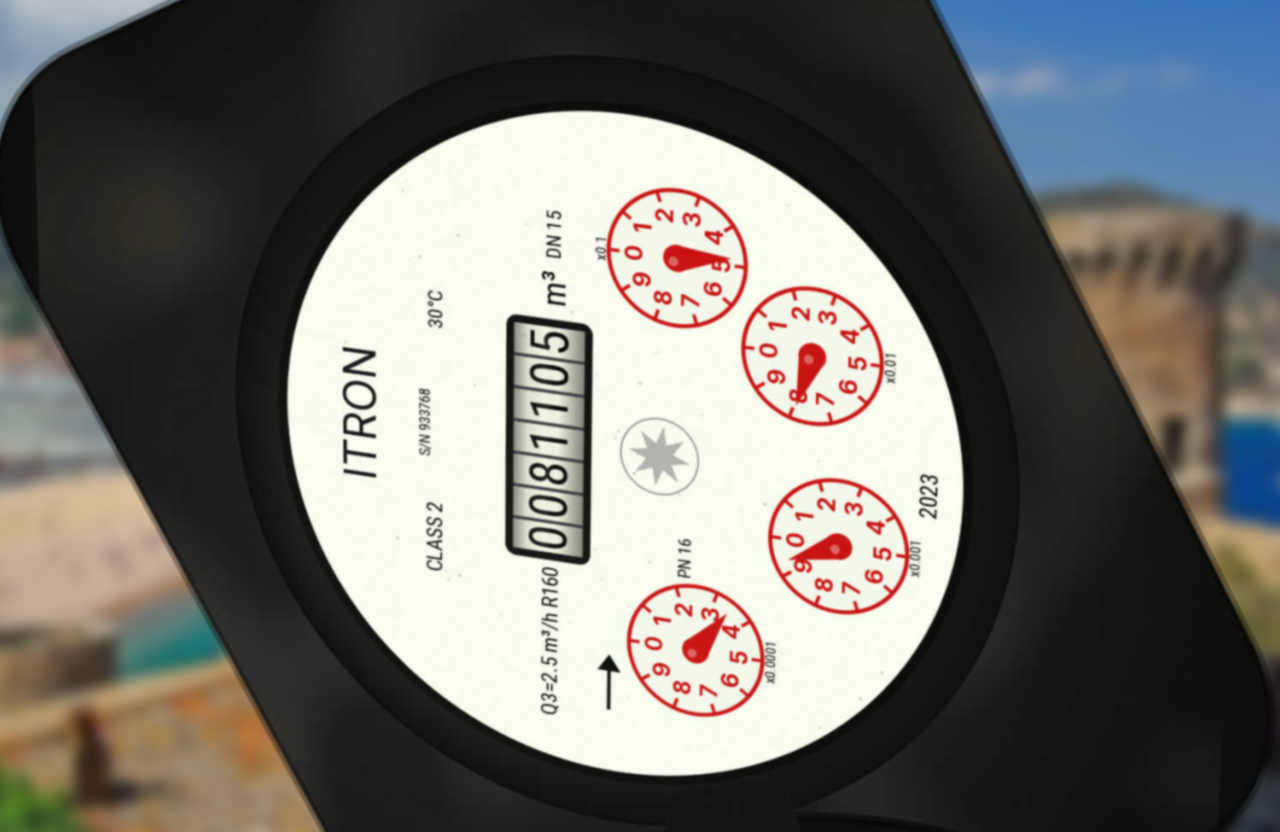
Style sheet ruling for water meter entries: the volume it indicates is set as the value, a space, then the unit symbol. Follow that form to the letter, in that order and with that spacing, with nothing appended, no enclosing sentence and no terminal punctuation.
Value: 81105.4793 m³
